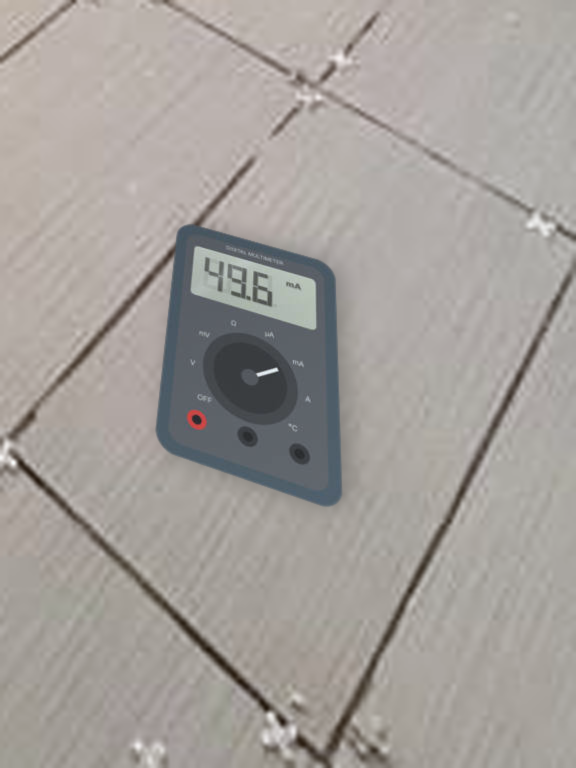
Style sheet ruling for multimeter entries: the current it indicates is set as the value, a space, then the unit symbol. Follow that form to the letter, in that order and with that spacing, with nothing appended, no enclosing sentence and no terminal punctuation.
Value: 49.6 mA
